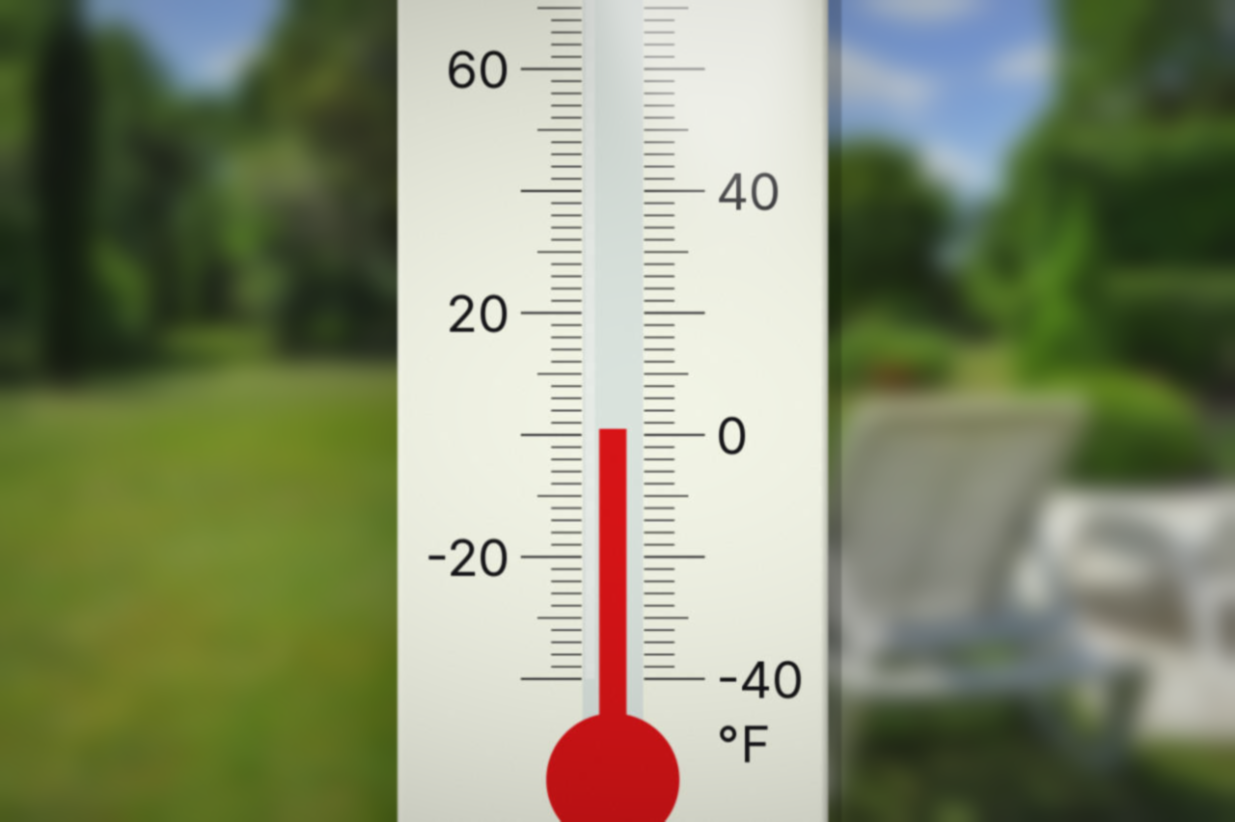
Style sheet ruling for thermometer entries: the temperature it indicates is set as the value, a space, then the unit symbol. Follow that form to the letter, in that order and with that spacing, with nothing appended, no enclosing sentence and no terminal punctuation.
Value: 1 °F
